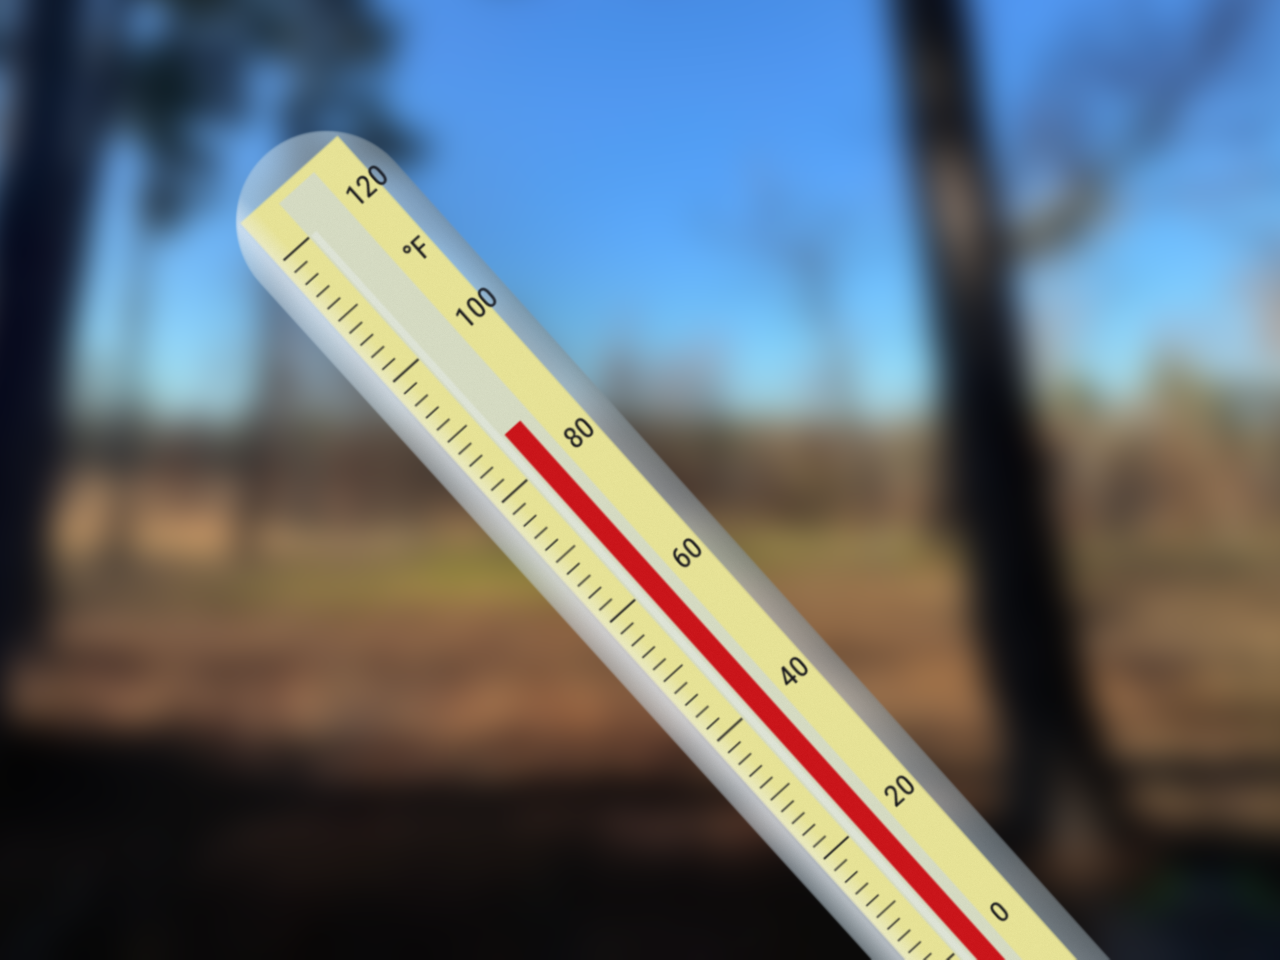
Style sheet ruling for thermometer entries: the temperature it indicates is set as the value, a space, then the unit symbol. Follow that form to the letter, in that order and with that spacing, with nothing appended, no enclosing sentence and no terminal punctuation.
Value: 86 °F
